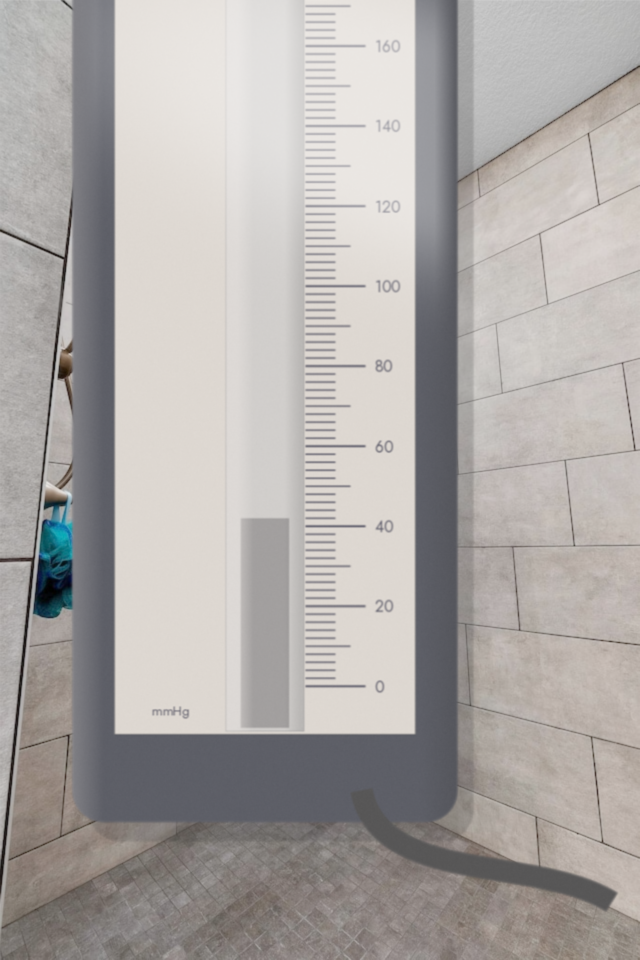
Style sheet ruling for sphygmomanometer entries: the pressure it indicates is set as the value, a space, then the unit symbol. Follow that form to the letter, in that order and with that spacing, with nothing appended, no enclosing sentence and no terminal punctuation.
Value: 42 mmHg
